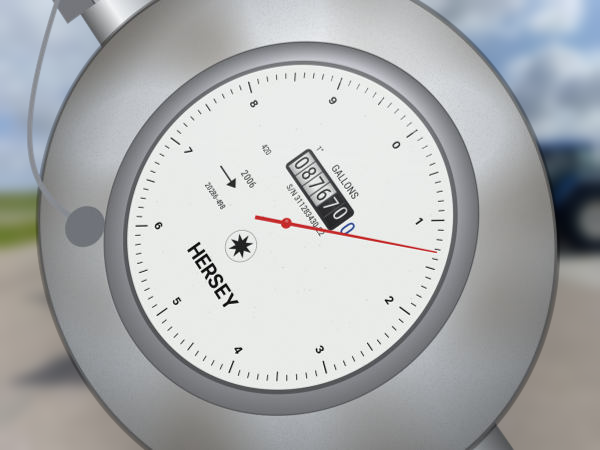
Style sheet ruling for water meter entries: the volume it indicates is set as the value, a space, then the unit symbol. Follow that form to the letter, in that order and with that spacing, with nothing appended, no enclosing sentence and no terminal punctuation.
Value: 876701.3 gal
